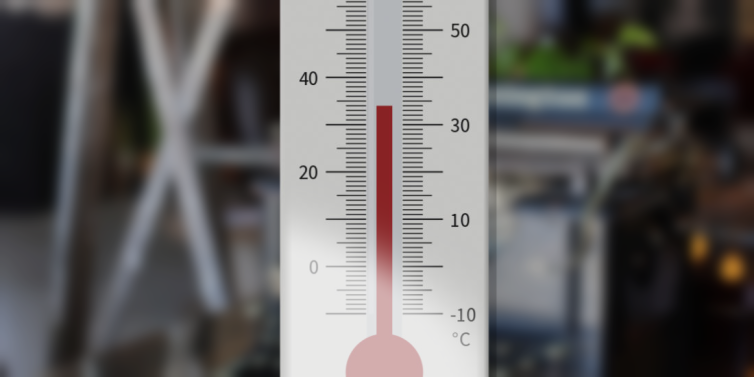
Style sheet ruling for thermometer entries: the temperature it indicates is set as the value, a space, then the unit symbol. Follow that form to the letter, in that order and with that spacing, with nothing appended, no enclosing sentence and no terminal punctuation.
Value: 34 °C
